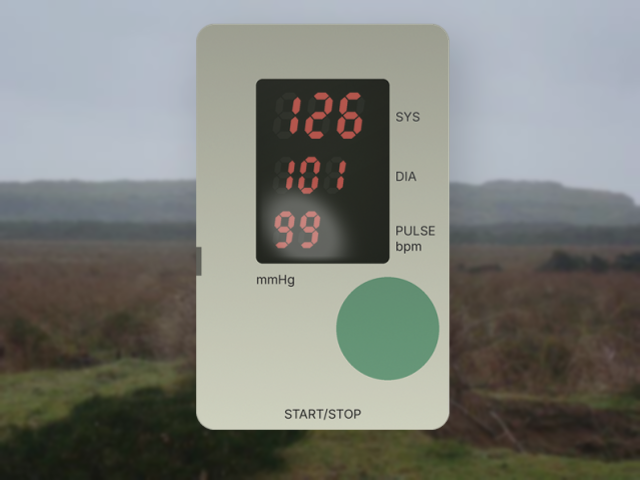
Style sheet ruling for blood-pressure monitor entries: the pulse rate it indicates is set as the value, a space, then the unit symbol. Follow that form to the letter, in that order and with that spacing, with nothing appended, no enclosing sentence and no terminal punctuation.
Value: 99 bpm
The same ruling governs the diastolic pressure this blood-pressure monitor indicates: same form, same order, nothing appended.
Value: 101 mmHg
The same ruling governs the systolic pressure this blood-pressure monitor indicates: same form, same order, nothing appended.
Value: 126 mmHg
